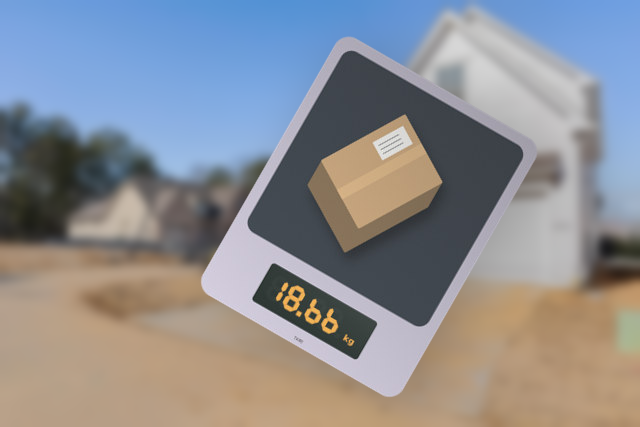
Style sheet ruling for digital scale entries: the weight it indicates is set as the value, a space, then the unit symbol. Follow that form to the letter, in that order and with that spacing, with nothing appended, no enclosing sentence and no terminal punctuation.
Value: 18.66 kg
